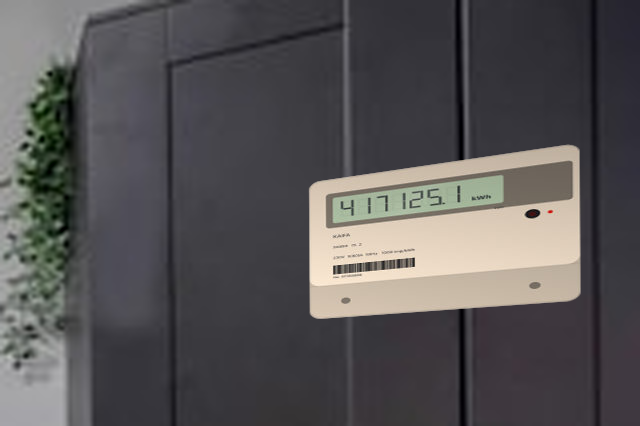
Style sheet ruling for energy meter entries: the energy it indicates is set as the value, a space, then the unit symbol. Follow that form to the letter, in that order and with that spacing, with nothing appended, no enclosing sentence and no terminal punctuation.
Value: 417125.1 kWh
